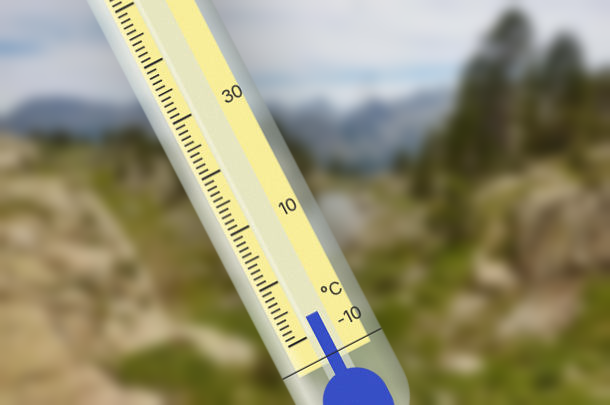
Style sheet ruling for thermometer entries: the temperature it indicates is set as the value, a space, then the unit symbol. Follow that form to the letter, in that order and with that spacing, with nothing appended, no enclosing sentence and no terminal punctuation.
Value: -7 °C
